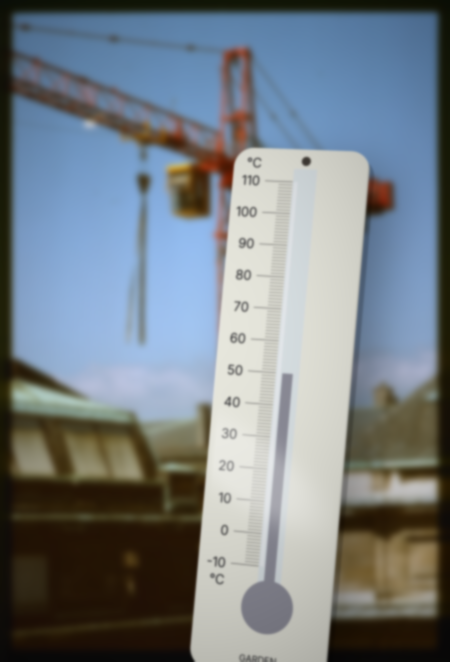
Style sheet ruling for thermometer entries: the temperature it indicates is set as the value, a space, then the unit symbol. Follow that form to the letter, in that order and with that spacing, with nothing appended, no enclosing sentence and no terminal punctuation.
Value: 50 °C
